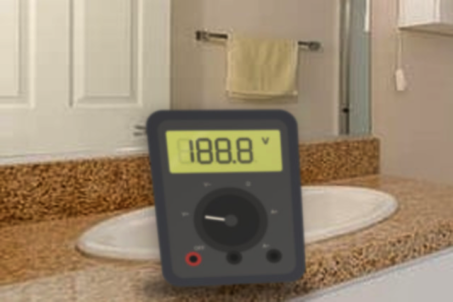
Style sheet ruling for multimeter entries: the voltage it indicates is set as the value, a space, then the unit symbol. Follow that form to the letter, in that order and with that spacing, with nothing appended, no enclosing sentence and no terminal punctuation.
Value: 188.8 V
